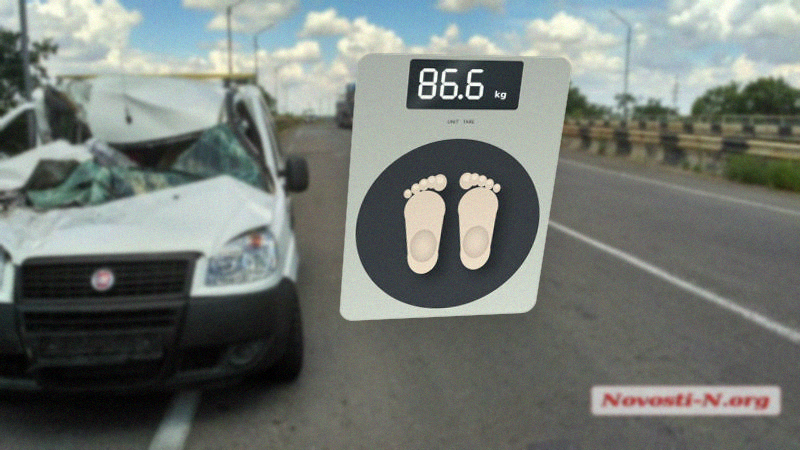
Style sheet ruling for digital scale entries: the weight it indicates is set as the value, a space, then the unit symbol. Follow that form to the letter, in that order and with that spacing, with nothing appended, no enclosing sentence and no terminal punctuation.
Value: 86.6 kg
